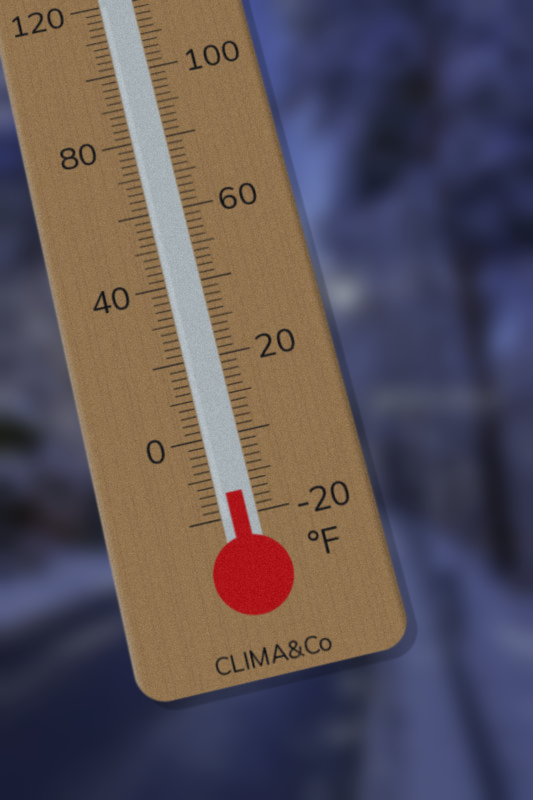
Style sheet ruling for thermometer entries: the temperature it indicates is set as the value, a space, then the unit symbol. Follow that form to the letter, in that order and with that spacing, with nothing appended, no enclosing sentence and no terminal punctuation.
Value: -14 °F
